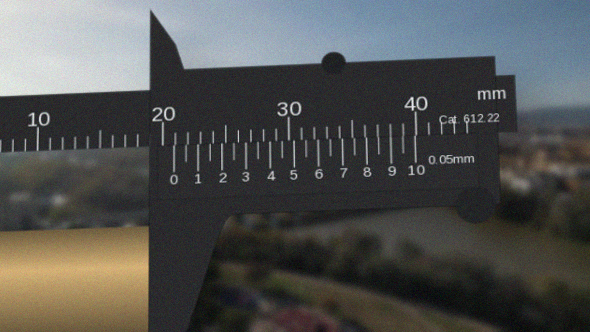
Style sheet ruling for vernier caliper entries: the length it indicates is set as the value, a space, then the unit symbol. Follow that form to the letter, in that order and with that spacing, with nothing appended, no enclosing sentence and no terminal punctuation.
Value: 20.9 mm
